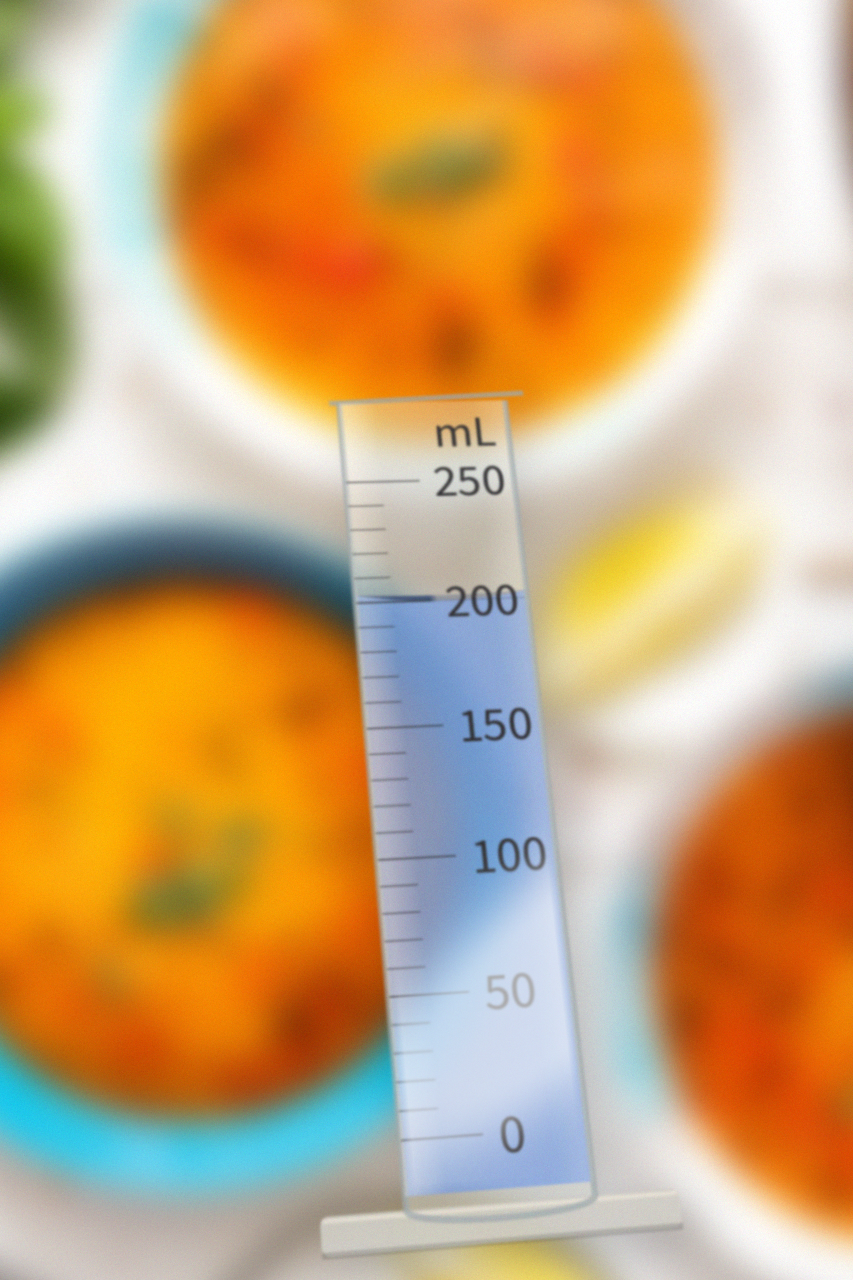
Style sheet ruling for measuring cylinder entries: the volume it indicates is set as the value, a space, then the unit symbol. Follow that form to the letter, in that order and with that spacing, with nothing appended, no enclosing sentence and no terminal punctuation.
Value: 200 mL
